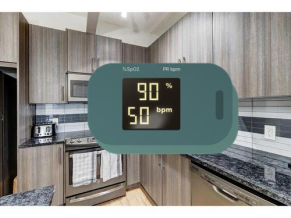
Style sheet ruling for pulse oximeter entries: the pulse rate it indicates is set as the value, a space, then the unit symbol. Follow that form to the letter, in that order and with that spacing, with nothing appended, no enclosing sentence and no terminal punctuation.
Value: 50 bpm
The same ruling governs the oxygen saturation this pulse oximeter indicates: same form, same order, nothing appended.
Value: 90 %
